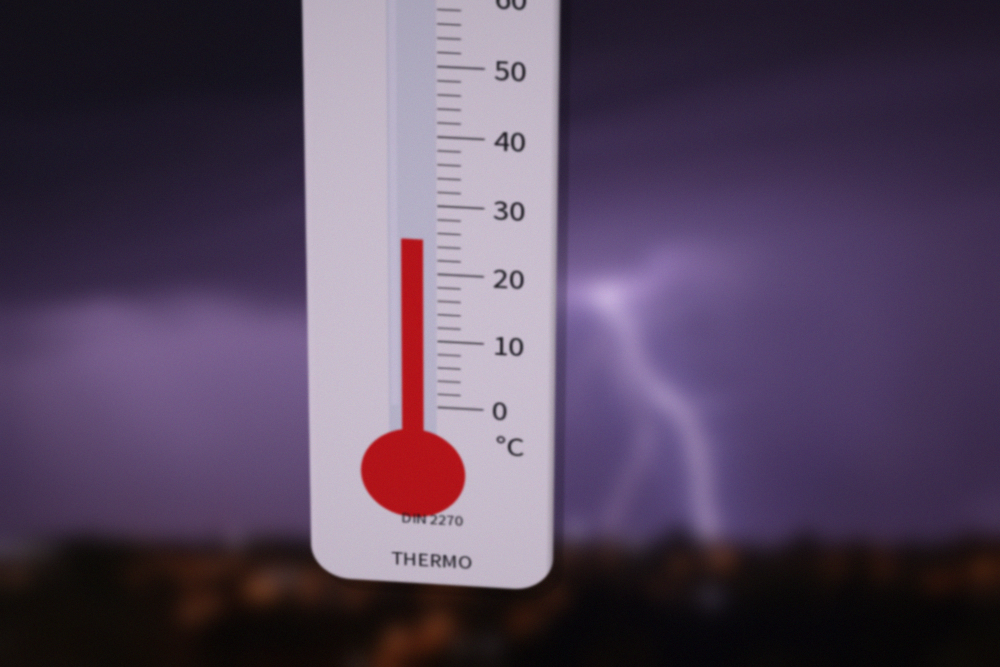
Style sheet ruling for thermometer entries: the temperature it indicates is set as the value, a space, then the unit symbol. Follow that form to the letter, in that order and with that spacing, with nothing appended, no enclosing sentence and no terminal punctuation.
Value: 25 °C
